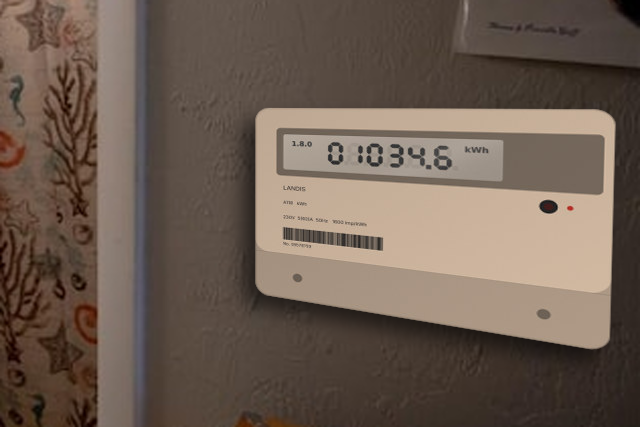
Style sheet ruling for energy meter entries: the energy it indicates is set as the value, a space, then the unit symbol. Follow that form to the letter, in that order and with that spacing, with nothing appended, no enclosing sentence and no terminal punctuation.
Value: 1034.6 kWh
